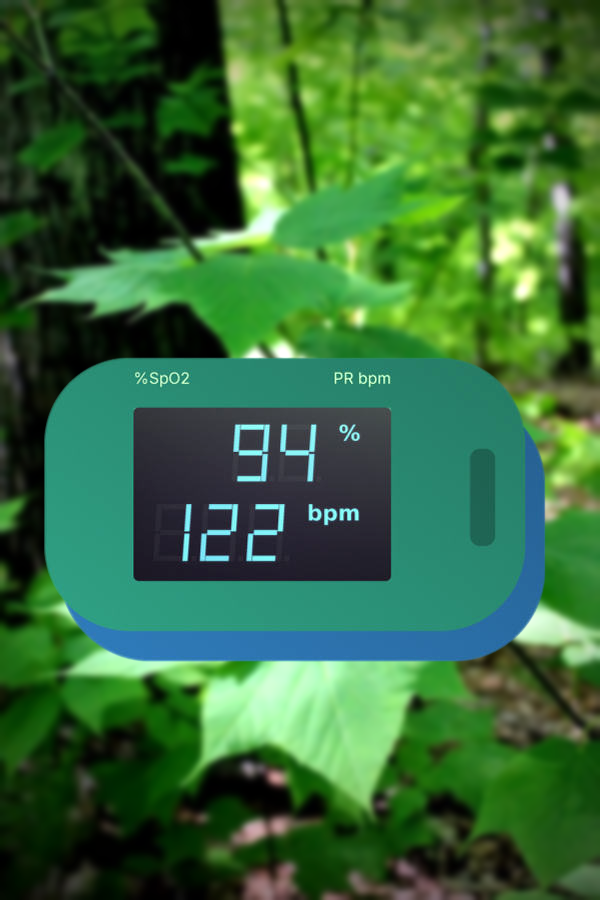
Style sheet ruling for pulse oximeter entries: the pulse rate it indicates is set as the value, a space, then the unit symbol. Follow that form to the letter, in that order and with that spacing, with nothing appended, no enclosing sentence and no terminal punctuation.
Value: 122 bpm
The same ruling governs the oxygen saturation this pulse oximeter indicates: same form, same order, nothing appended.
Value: 94 %
